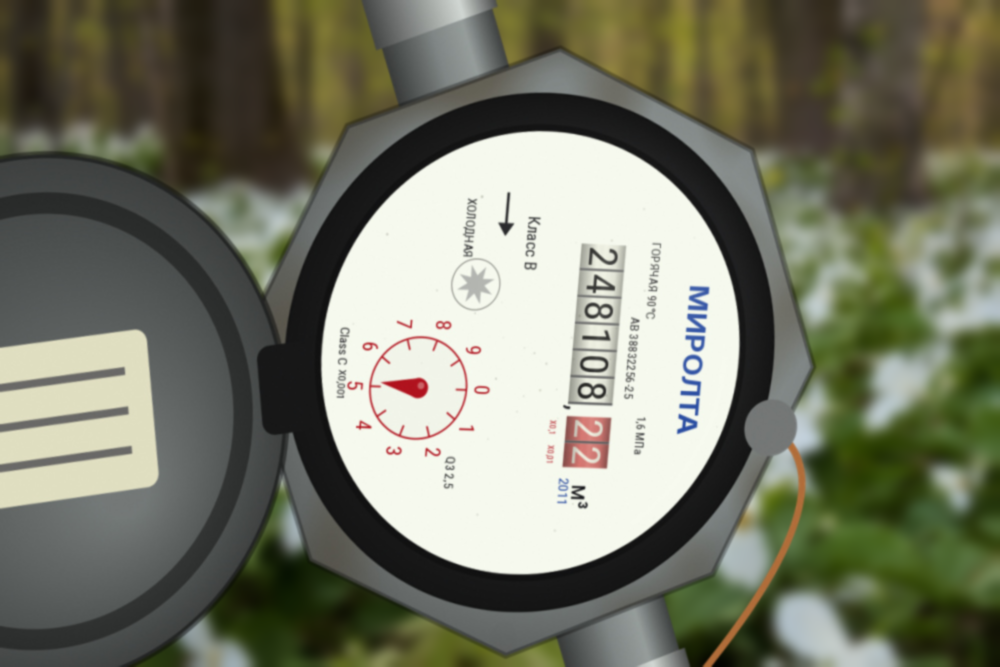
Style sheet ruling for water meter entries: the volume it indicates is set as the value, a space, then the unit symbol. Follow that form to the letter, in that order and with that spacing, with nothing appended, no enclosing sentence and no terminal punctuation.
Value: 248108.225 m³
